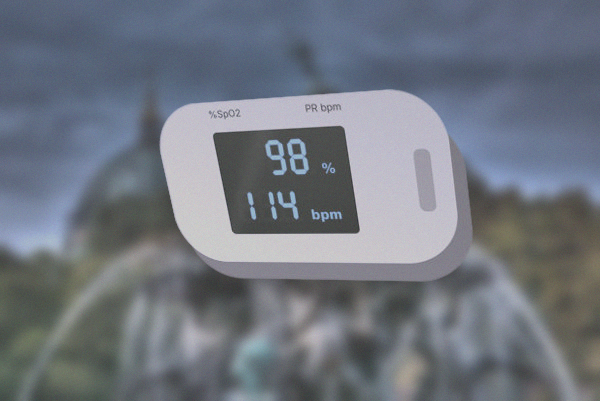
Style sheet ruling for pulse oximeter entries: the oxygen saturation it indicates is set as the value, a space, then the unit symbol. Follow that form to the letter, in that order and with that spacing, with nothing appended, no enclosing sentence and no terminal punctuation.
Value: 98 %
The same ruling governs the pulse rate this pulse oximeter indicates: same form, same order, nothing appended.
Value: 114 bpm
